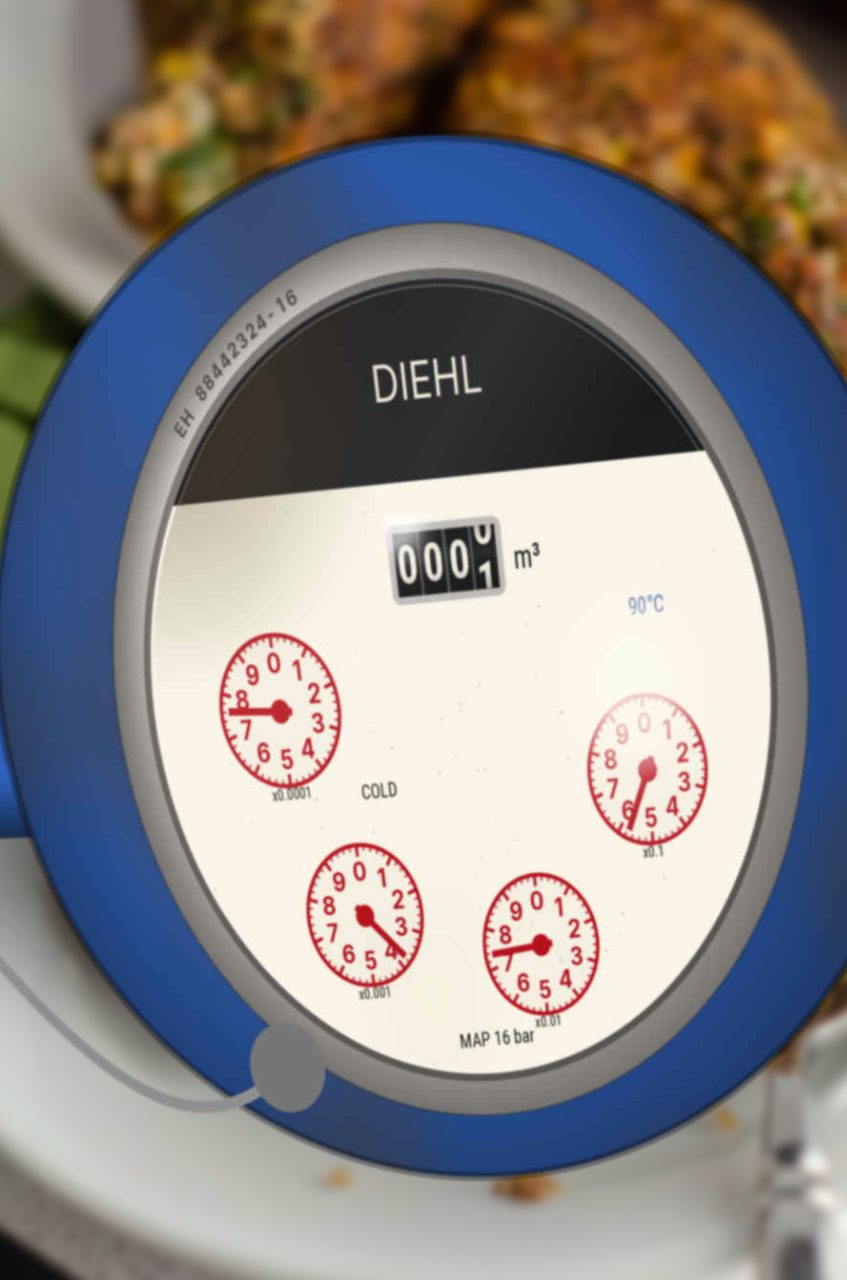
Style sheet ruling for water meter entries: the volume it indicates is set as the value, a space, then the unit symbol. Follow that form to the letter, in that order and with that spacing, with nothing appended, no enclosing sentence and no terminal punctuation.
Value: 0.5737 m³
